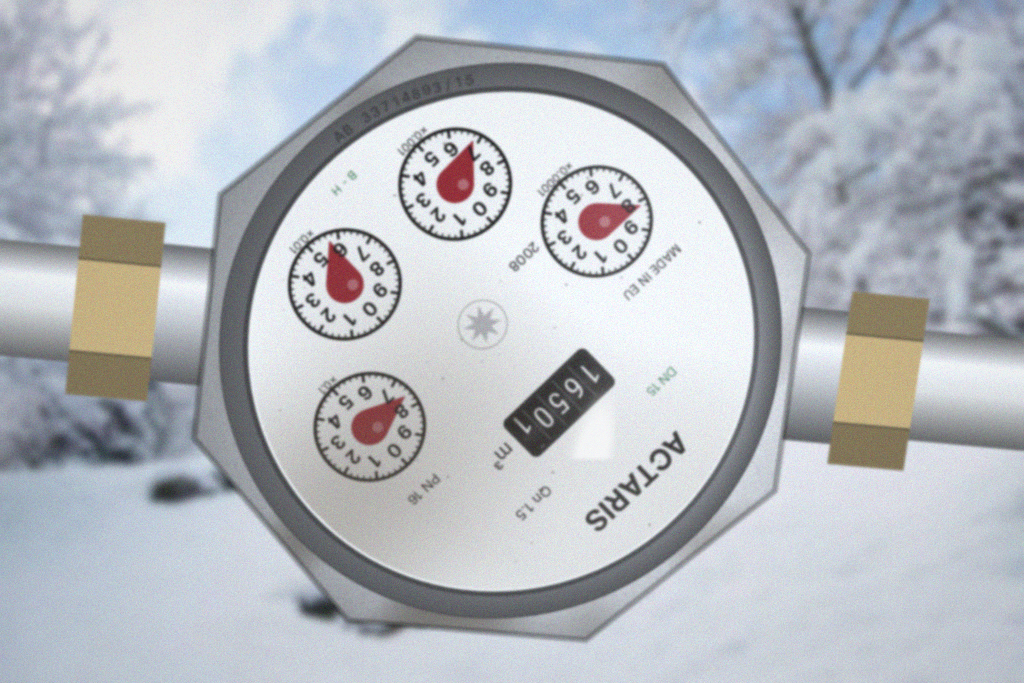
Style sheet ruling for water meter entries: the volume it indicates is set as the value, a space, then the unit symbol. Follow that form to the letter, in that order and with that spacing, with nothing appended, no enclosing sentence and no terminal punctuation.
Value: 16500.7568 m³
